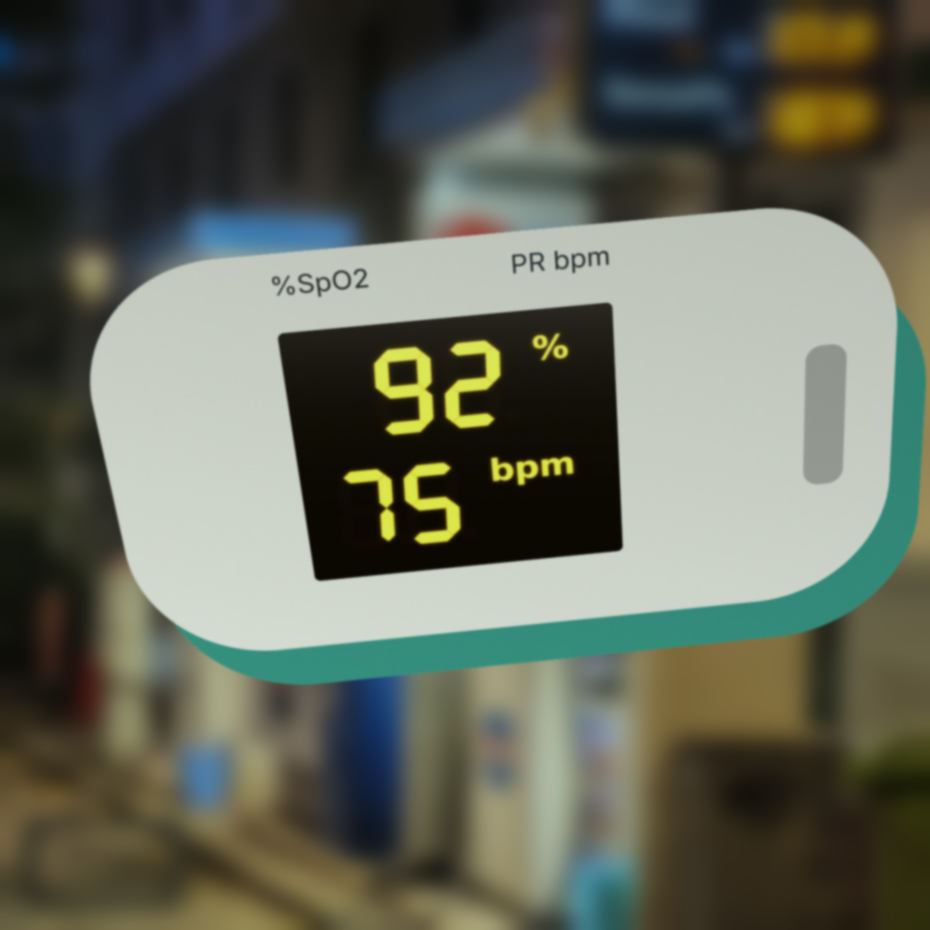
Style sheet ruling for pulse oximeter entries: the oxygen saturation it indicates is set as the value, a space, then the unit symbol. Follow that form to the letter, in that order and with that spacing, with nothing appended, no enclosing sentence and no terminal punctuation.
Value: 92 %
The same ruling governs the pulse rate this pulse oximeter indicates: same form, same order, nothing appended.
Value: 75 bpm
